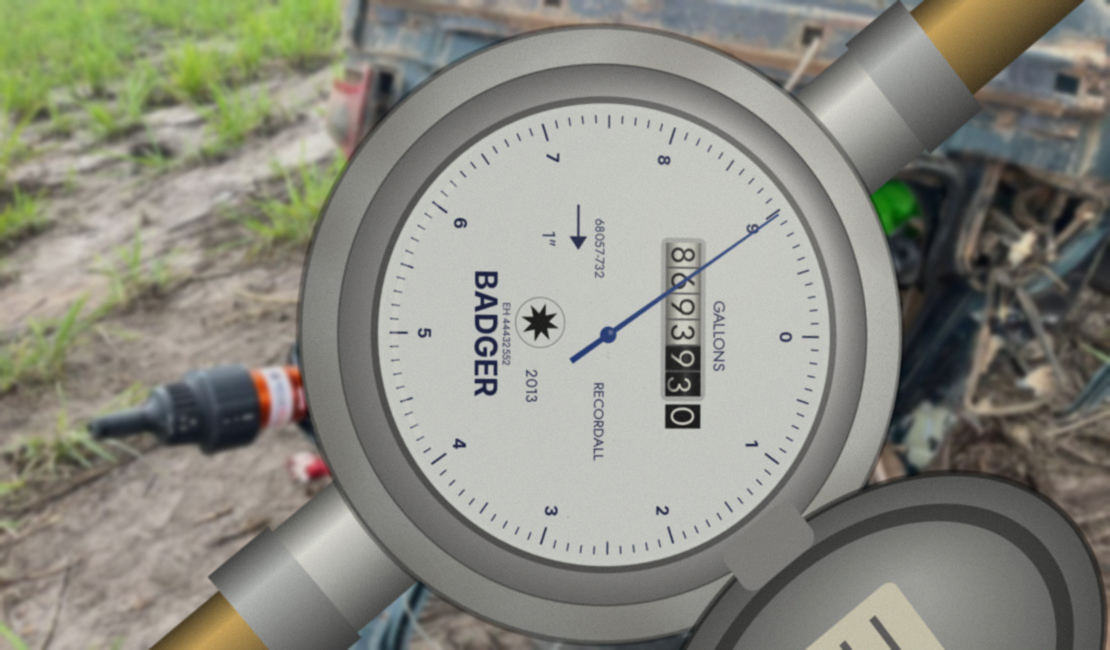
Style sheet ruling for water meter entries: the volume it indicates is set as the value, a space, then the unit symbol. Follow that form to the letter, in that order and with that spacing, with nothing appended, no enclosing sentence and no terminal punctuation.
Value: 8693929.0 gal
